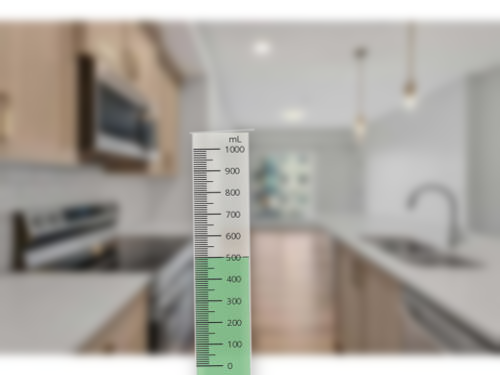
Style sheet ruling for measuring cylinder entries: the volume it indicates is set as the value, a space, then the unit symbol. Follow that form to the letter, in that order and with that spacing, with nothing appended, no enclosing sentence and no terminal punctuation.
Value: 500 mL
